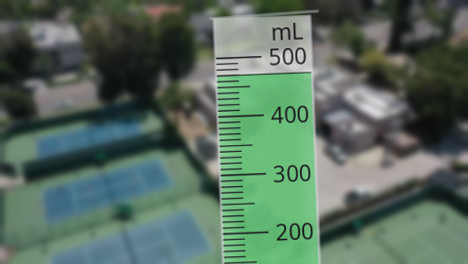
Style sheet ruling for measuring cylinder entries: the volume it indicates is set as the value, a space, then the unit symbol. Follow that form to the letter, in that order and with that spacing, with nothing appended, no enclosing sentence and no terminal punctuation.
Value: 470 mL
